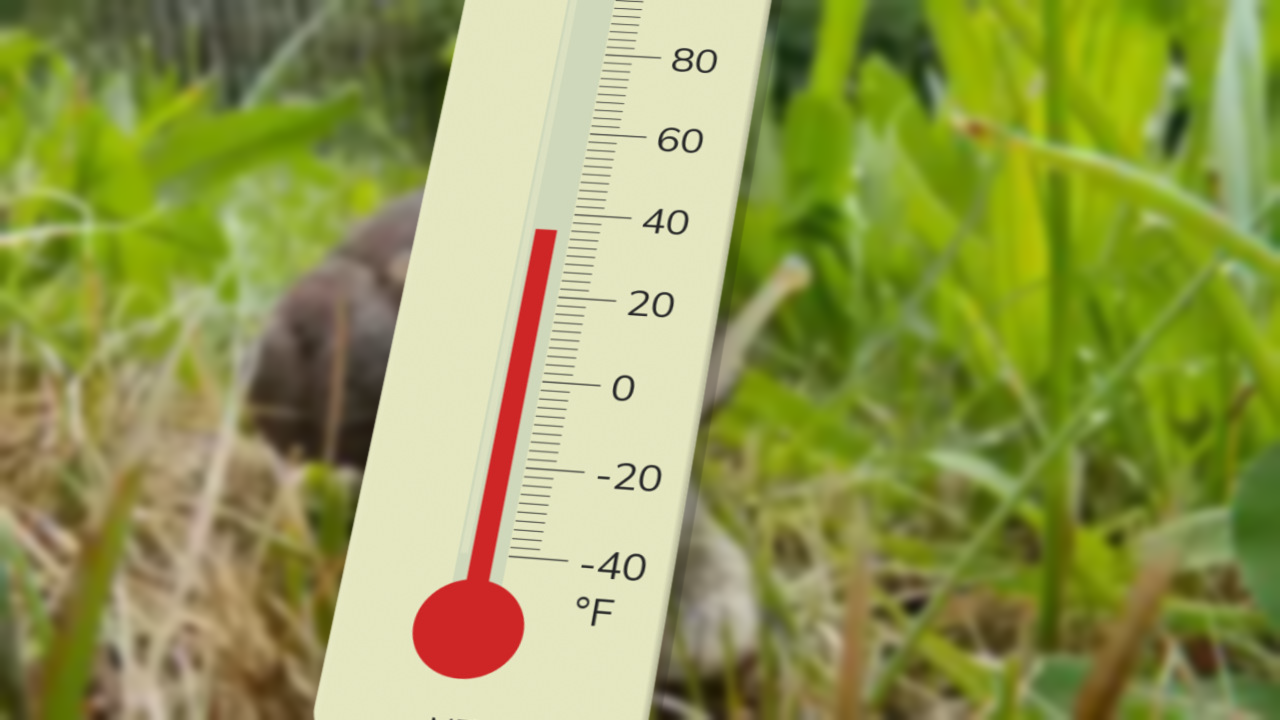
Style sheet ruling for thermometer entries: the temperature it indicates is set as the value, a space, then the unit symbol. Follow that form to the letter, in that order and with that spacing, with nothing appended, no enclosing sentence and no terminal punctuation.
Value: 36 °F
